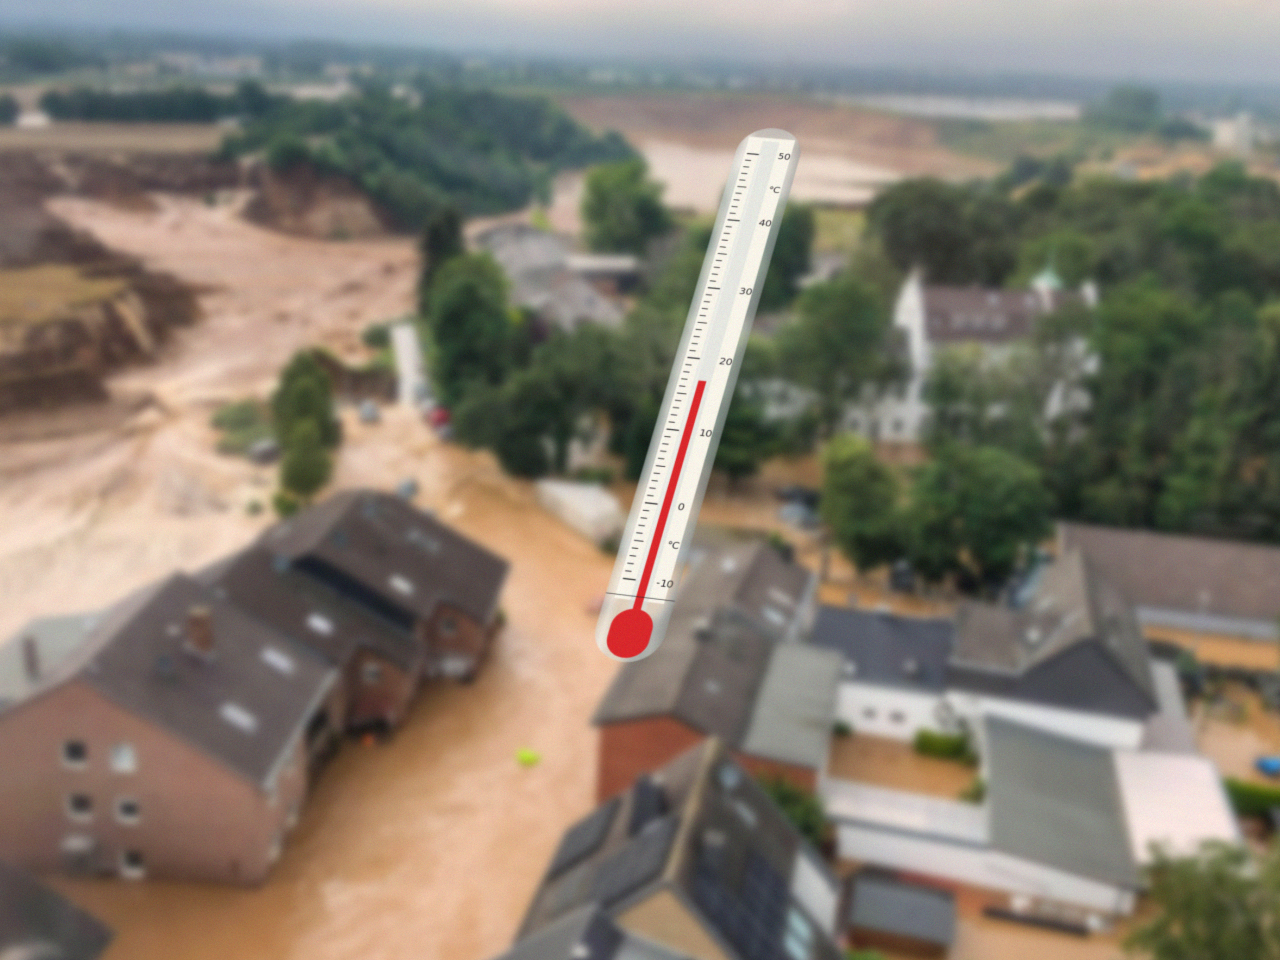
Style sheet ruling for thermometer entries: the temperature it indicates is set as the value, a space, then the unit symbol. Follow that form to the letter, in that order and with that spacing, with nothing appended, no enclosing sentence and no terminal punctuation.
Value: 17 °C
